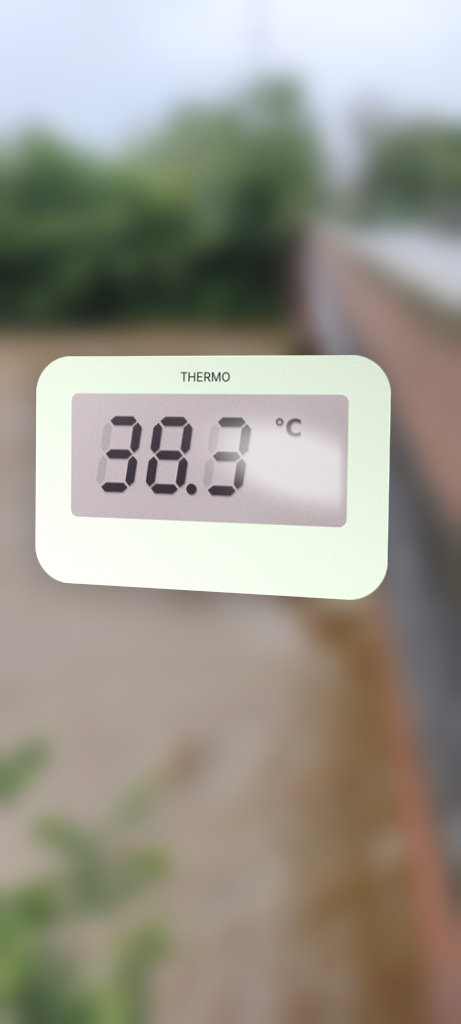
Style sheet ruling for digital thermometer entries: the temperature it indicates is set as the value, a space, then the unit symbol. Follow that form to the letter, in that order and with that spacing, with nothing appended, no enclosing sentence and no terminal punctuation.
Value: 38.3 °C
